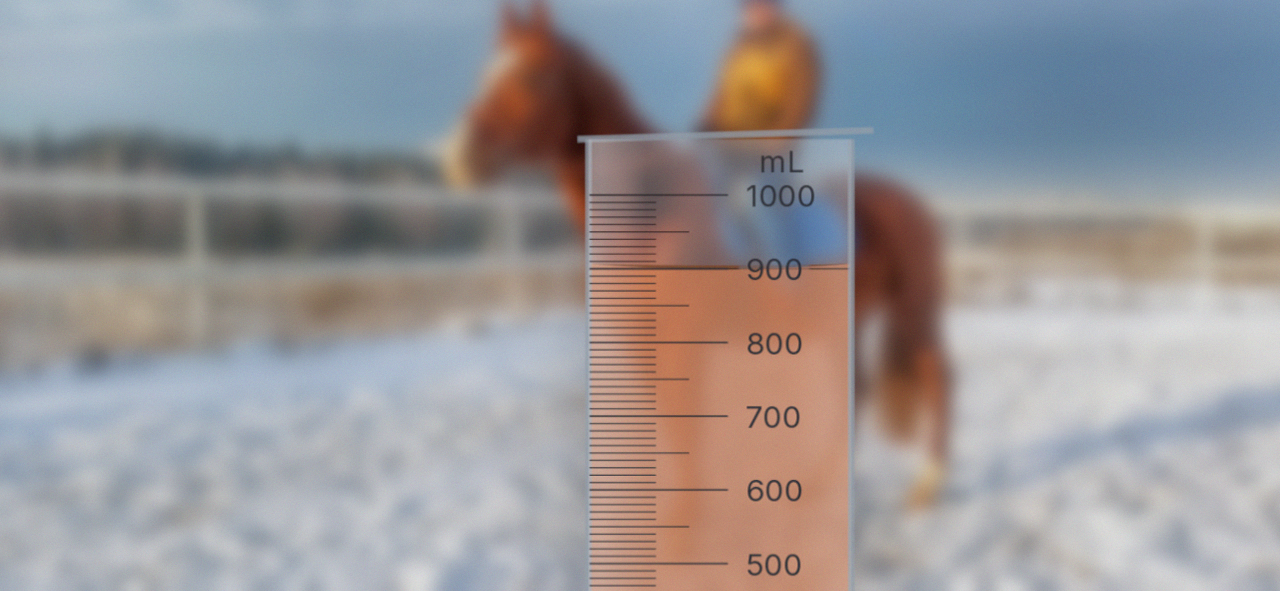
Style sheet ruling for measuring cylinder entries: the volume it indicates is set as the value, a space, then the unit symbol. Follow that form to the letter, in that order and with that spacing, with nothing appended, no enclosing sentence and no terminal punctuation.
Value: 900 mL
